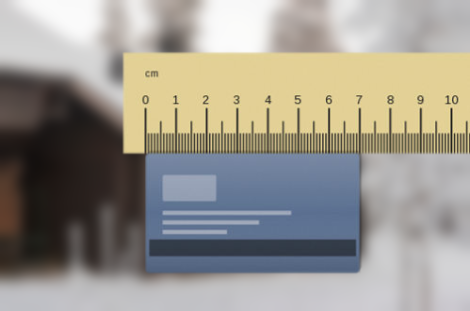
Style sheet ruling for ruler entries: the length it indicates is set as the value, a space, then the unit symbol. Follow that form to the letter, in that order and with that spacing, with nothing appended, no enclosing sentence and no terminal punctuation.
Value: 7 cm
